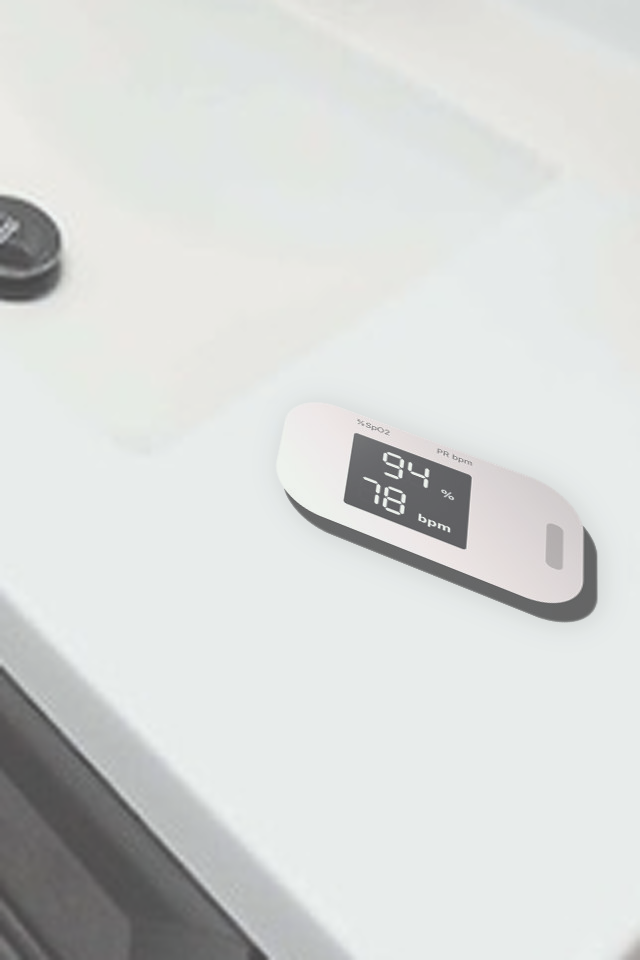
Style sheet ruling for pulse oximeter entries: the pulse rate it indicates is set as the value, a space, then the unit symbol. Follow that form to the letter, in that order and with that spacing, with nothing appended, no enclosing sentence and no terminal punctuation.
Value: 78 bpm
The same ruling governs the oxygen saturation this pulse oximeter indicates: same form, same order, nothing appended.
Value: 94 %
